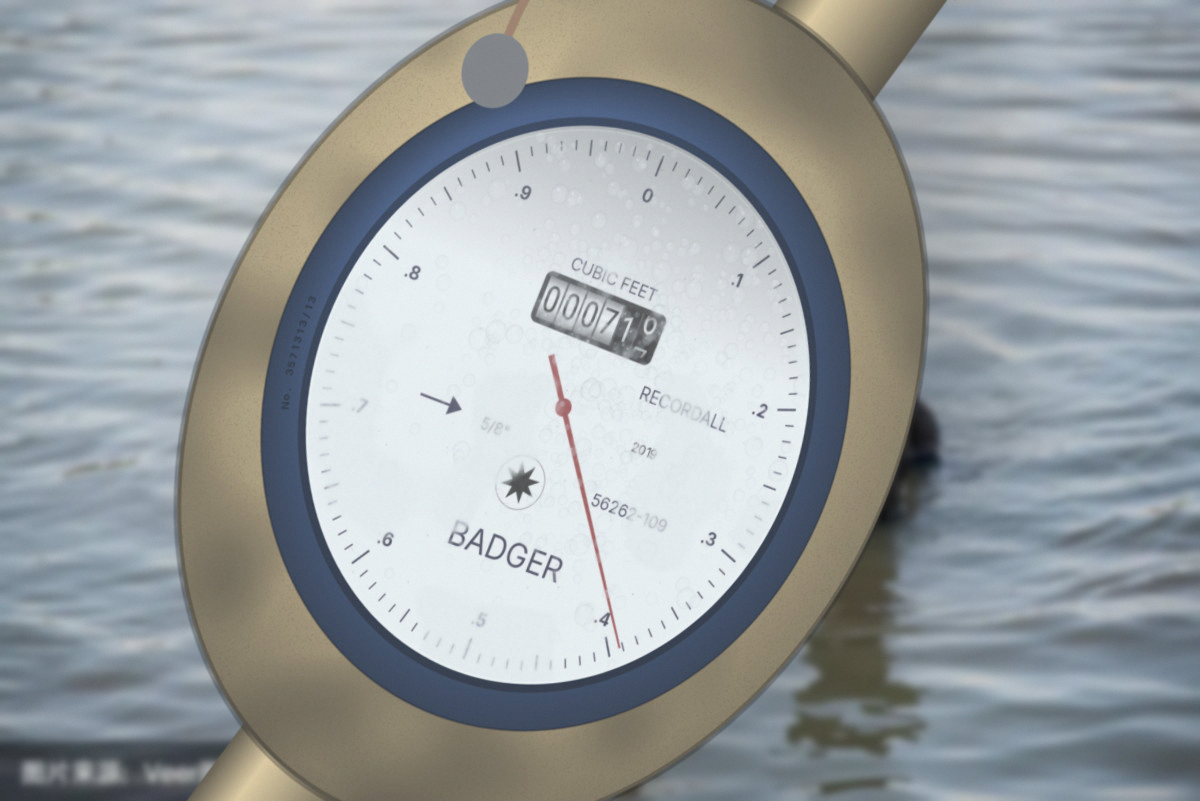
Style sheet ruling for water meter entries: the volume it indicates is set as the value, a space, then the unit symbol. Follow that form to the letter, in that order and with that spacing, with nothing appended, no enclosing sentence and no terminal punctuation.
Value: 716.39 ft³
